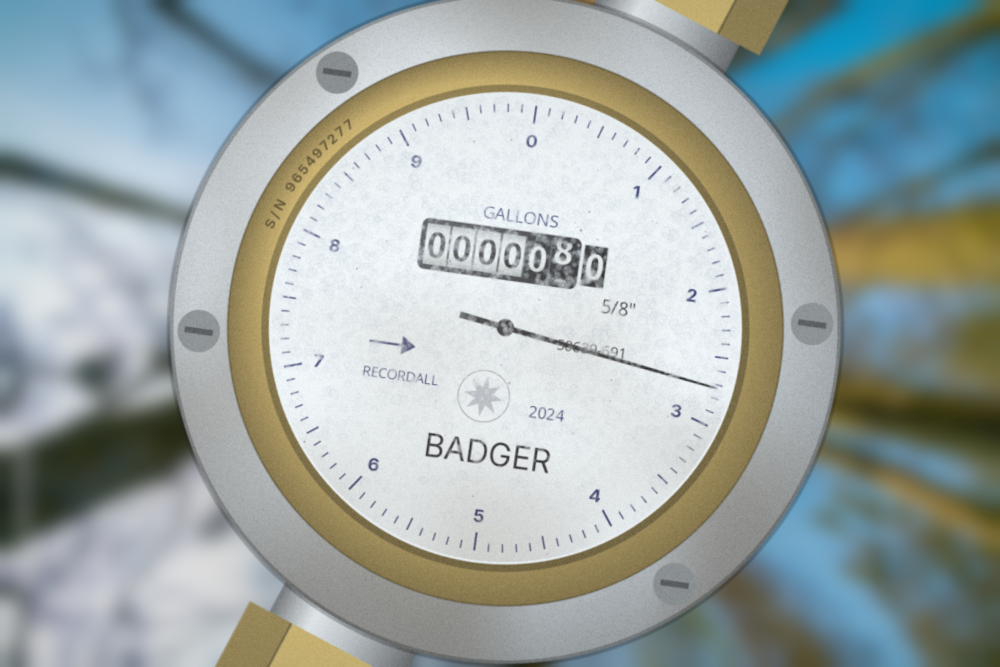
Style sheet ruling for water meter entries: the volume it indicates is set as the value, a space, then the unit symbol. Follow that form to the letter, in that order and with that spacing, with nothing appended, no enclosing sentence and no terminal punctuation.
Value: 82.7 gal
